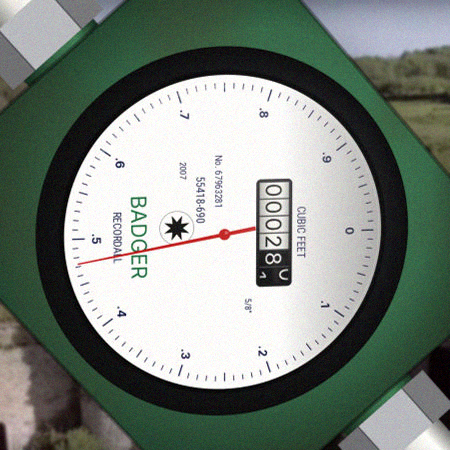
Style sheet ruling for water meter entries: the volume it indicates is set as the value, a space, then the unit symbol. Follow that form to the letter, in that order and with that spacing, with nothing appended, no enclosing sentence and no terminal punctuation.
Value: 280.47 ft³
